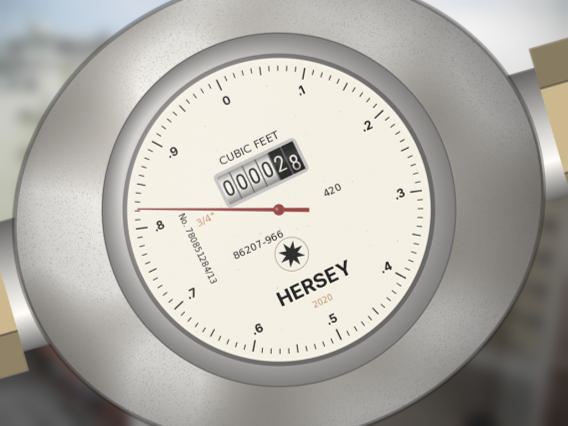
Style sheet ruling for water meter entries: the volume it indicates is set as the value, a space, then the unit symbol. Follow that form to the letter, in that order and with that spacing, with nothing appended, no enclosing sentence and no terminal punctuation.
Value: 27.82 ft³
